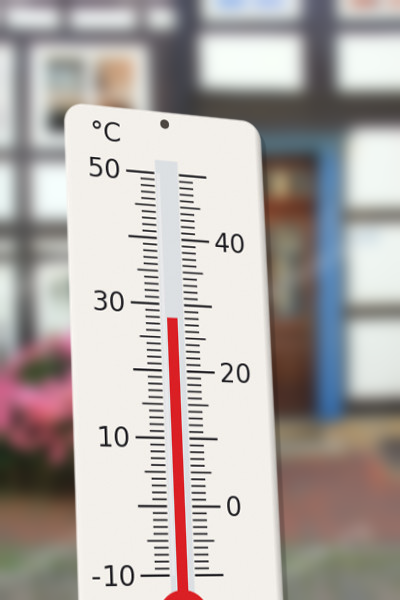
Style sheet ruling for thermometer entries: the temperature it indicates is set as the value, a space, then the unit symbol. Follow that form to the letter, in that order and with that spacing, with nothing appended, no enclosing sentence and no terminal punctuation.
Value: 28 °C
